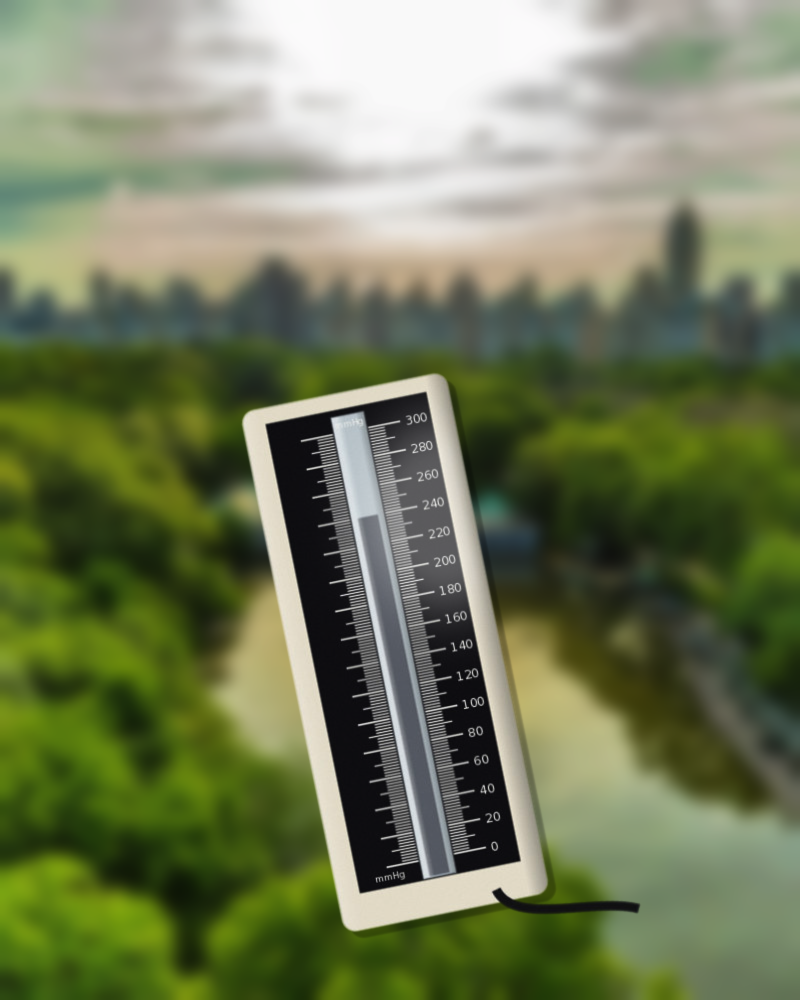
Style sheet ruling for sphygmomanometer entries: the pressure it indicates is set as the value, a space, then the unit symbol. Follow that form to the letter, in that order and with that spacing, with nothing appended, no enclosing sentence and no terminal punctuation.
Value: 240 mmHg
